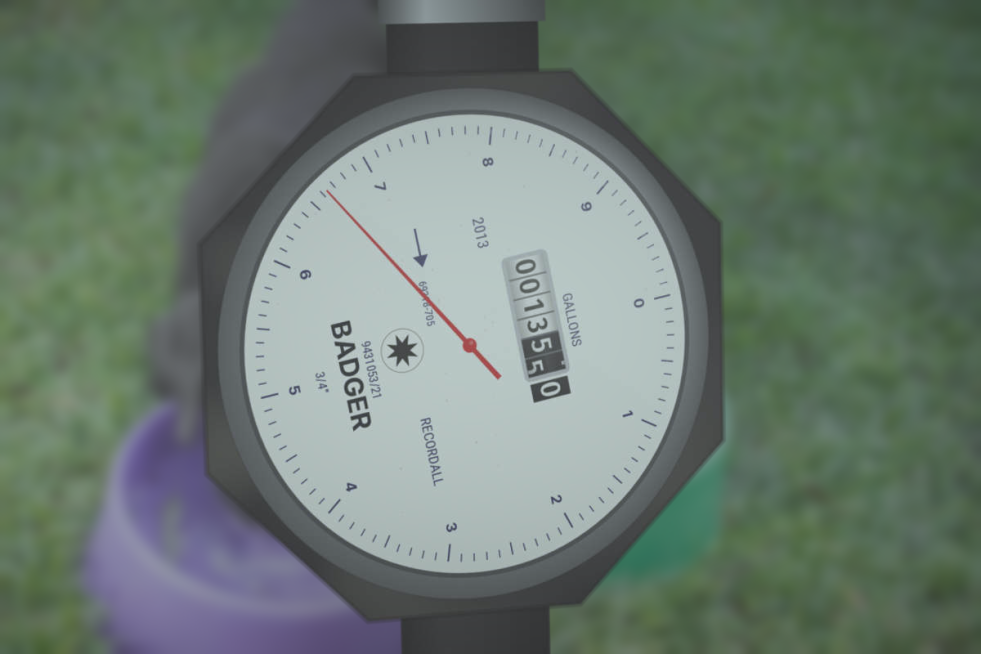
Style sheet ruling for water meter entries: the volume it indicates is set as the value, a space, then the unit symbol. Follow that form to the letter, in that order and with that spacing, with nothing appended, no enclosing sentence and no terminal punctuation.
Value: 13546.6 gal
